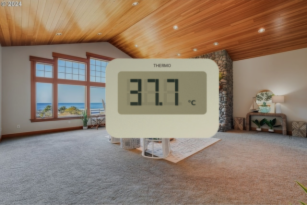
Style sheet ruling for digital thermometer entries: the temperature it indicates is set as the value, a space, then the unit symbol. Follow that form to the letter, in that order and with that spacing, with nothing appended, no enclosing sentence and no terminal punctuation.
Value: 37.7 °C
